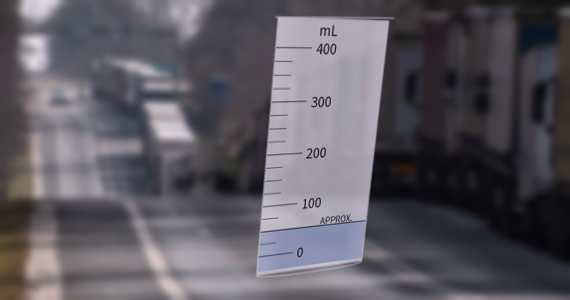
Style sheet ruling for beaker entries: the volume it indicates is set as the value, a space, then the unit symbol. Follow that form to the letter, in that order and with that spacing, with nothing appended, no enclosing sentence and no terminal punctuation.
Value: 50 mL
